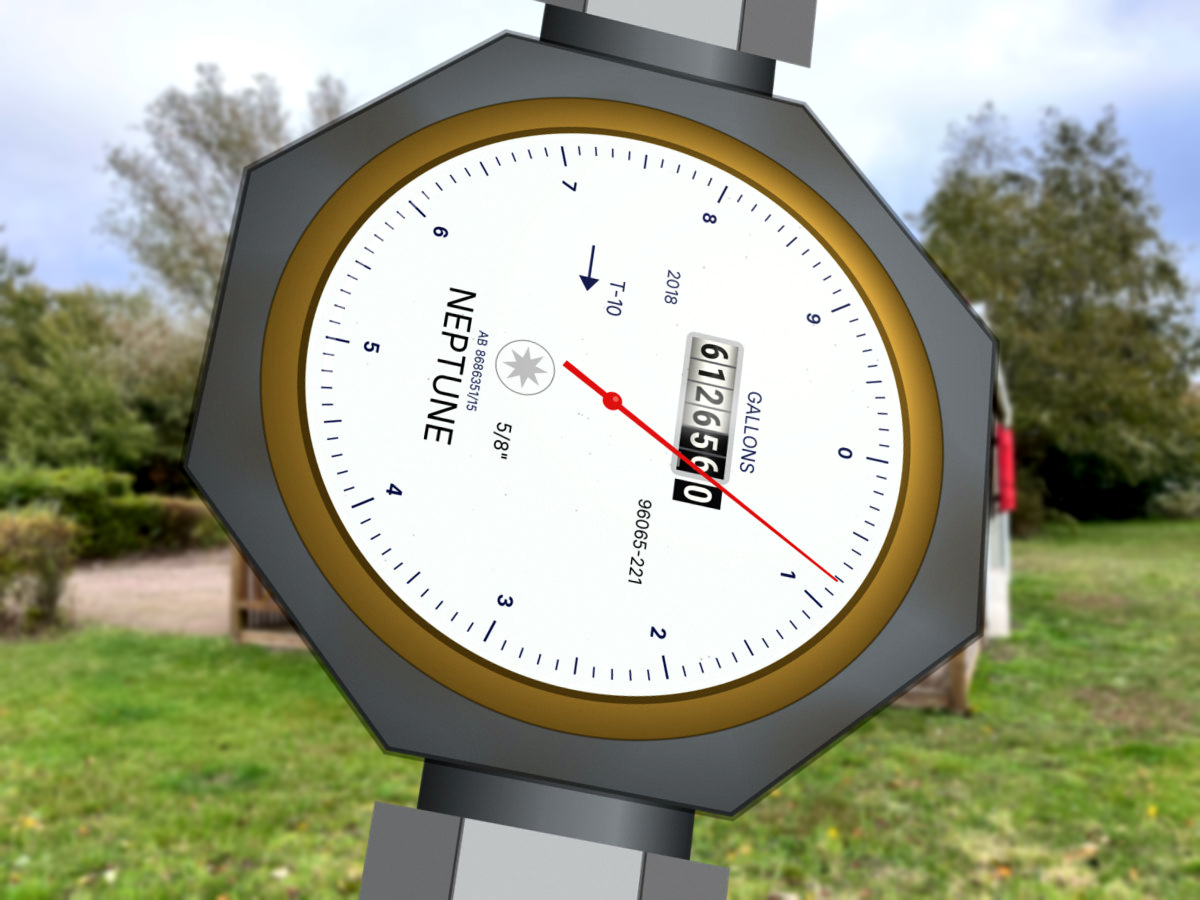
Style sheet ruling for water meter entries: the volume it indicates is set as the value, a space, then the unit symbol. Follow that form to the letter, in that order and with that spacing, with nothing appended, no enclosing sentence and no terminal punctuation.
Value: 6126560.8 gal
